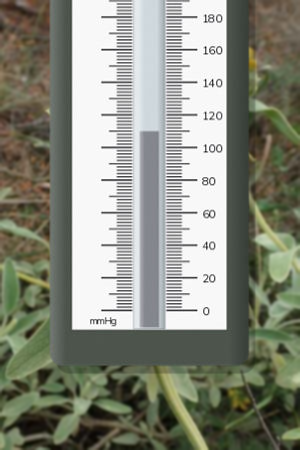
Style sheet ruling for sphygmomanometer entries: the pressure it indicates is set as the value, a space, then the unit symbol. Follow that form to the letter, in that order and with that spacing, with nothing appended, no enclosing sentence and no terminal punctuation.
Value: 110 mmHg
